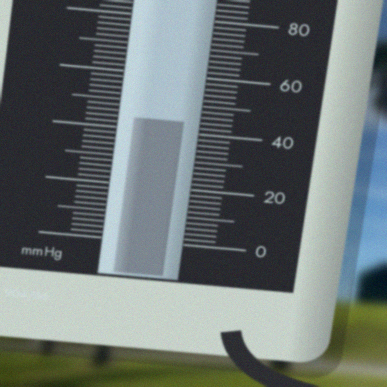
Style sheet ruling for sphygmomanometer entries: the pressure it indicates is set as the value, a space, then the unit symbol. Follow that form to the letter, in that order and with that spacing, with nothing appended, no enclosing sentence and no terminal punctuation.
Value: 44 mmHg
